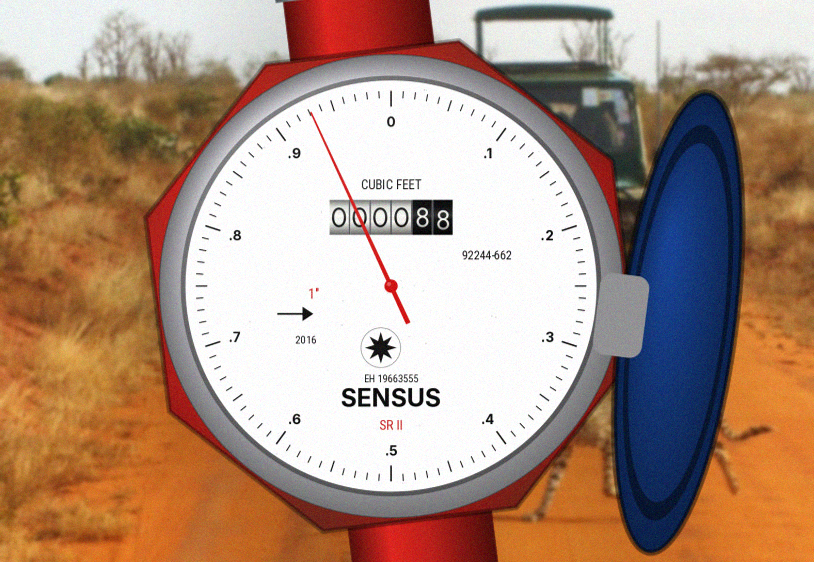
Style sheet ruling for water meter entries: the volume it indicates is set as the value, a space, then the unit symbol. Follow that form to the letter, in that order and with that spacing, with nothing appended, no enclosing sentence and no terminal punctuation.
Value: 87.93 ft³
